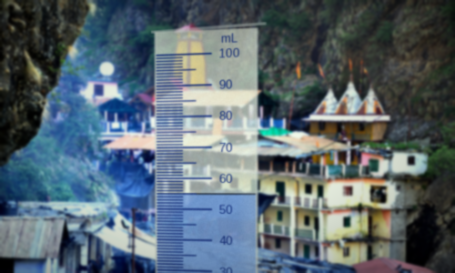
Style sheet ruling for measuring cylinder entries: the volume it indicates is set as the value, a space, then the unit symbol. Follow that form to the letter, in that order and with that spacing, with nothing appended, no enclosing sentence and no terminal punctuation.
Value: 55 mL
